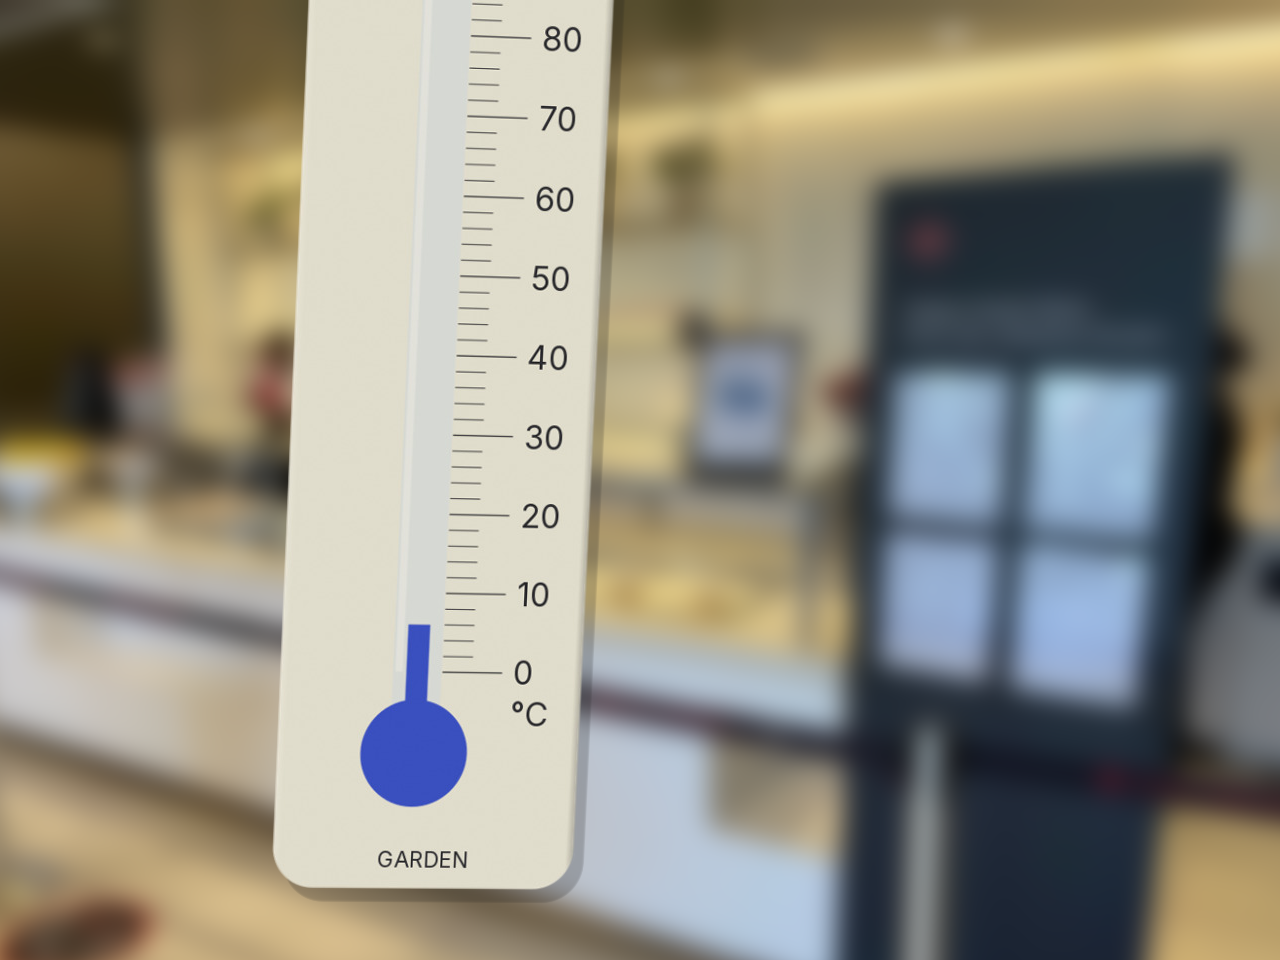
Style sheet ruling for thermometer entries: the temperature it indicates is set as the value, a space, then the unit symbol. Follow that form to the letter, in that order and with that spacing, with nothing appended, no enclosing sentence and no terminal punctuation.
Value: 6 °C
